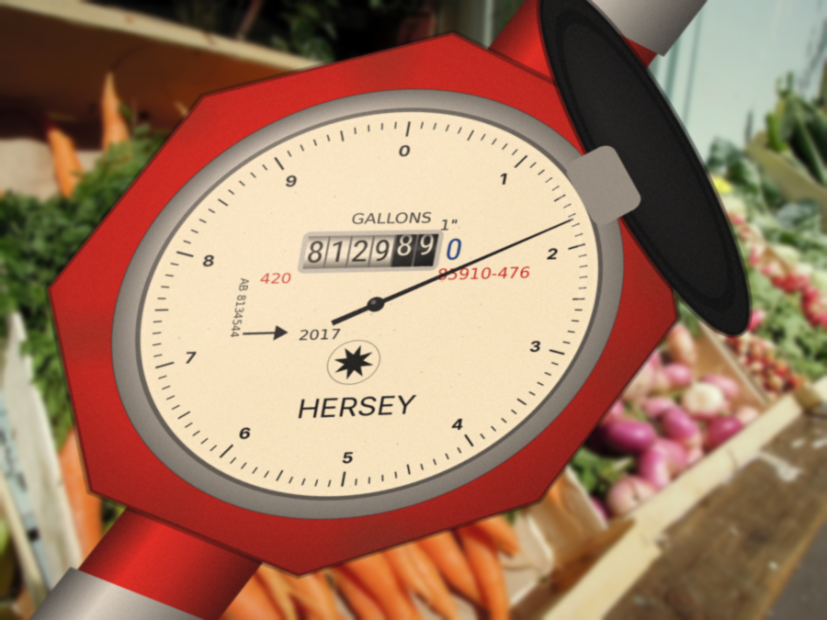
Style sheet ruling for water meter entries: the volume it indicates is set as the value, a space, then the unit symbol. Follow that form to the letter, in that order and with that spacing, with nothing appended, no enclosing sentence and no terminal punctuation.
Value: 8129891.7 gal
